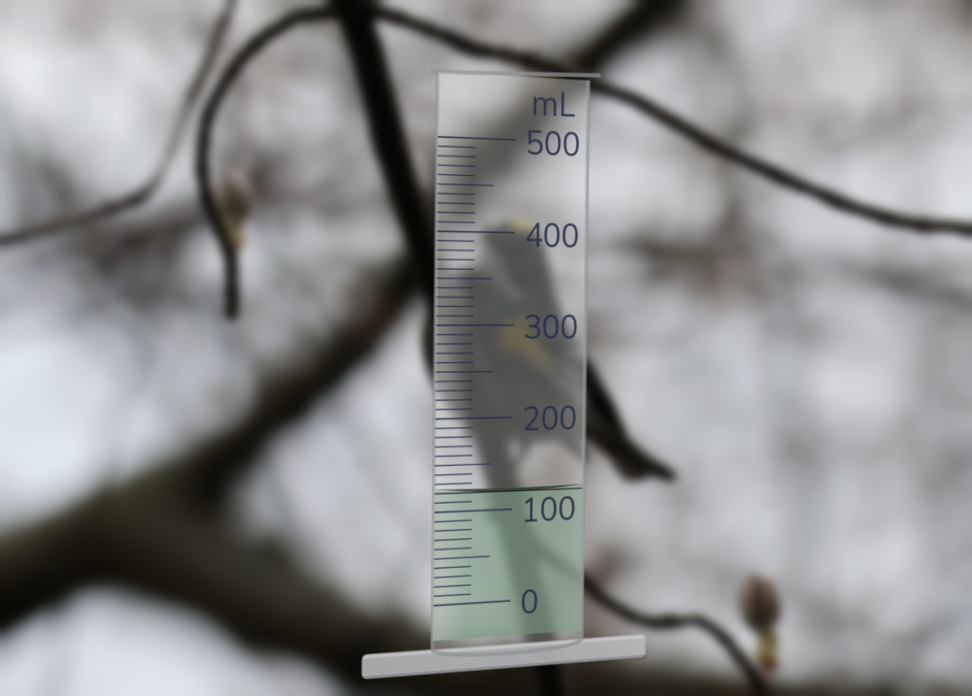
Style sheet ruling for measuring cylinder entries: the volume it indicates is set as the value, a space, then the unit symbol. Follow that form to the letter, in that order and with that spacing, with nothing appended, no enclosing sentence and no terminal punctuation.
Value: 120 mL
